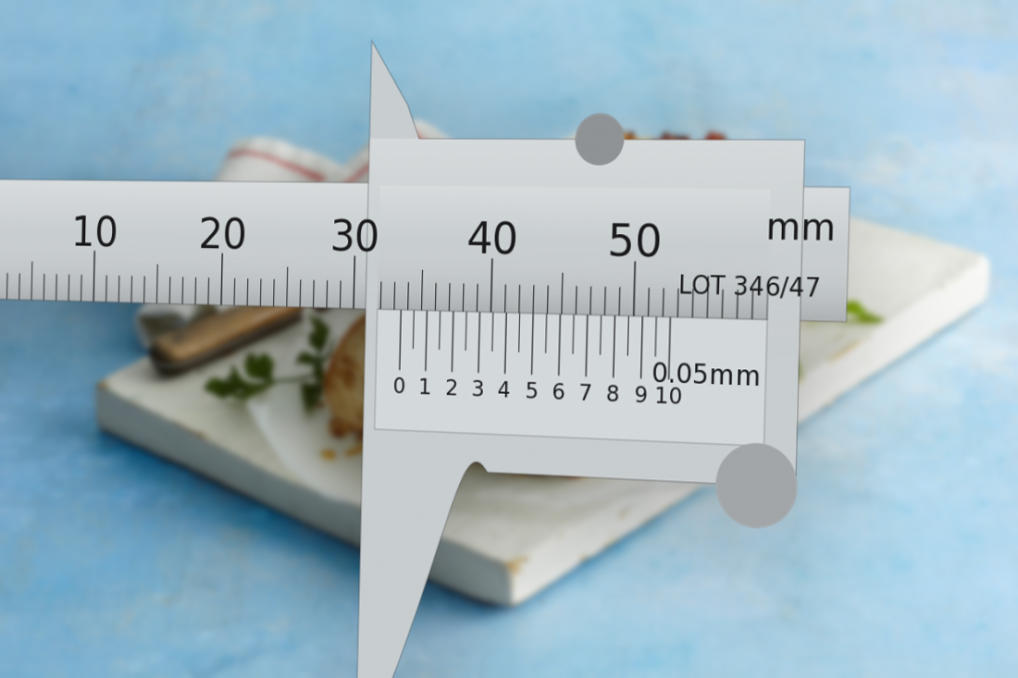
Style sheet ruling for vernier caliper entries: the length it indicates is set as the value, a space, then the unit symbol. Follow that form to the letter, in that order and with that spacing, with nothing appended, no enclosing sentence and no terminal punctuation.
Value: 33.5 mm
